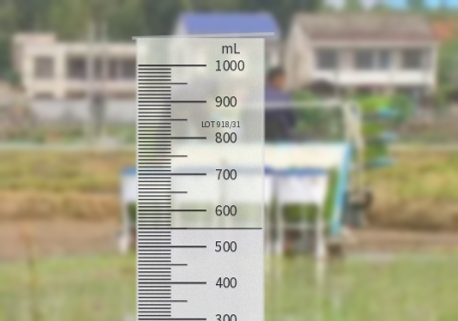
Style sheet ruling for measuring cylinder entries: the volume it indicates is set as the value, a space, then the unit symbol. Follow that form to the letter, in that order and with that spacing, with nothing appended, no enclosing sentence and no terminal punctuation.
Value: 550 mL
